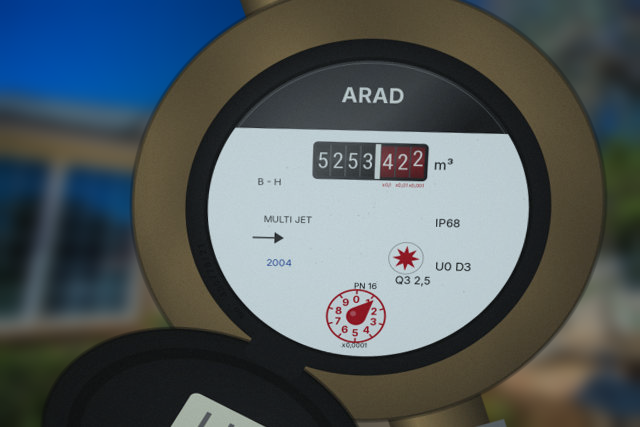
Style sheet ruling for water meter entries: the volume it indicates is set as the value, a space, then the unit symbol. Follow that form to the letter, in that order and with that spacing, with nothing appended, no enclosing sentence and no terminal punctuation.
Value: 5253.4221 m³
